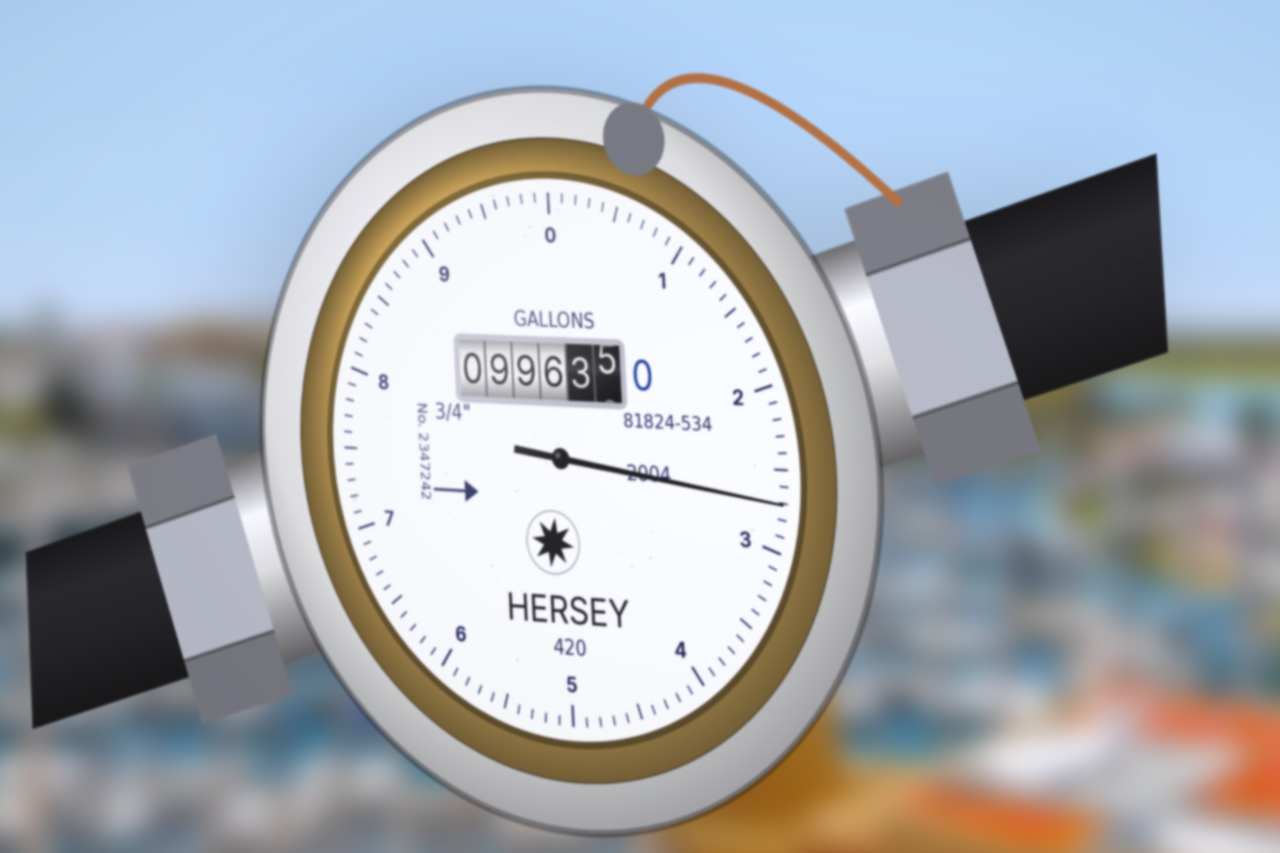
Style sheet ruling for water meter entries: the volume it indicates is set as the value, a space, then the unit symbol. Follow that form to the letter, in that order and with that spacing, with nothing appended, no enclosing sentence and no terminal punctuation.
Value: 996352.7 gal
